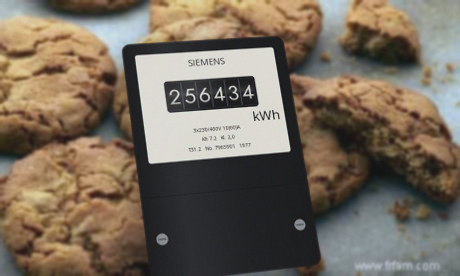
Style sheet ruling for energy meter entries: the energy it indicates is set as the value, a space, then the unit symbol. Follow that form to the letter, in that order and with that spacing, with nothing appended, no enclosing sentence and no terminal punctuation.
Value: 256434 kWh
